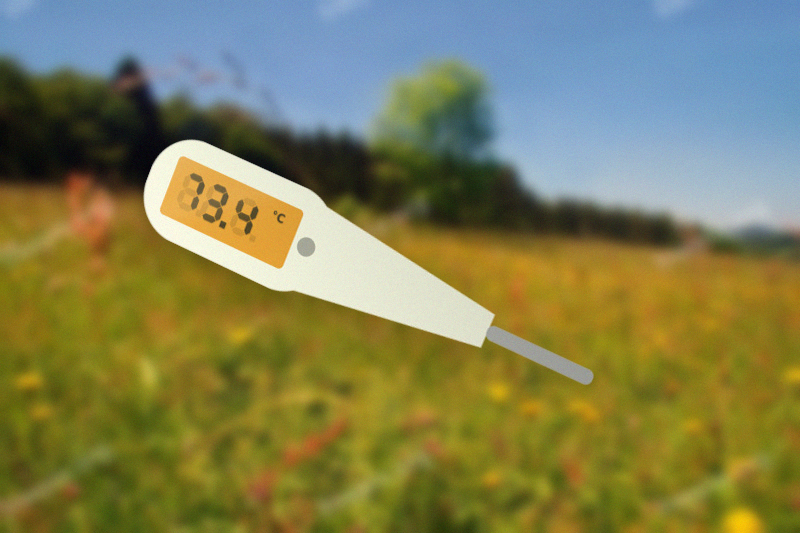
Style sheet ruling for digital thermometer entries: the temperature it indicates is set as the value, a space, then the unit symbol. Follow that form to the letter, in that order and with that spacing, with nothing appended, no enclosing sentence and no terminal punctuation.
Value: 73.4 °C
